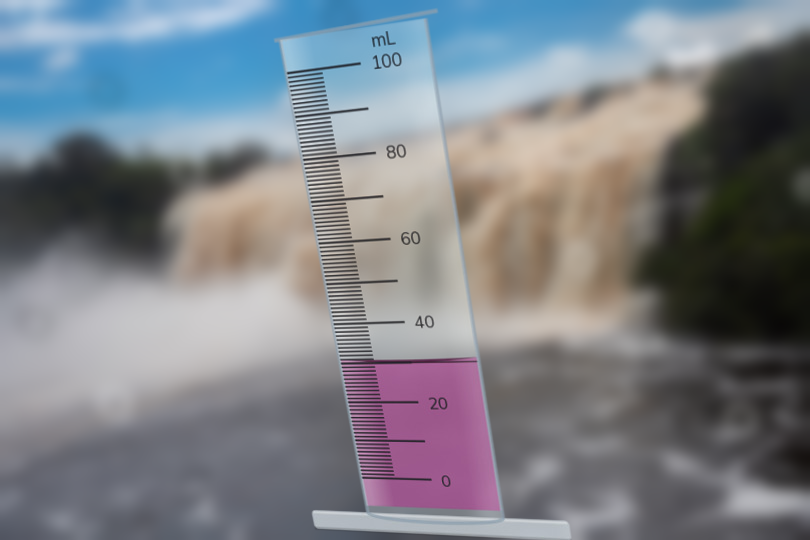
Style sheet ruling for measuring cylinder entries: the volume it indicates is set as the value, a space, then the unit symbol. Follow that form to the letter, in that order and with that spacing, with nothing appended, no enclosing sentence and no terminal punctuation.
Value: 30 mL
